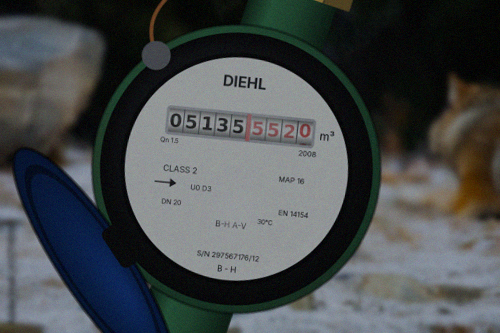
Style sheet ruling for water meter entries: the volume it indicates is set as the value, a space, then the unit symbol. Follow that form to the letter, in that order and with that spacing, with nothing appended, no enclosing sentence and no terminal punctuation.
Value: 5135.5520 m³
